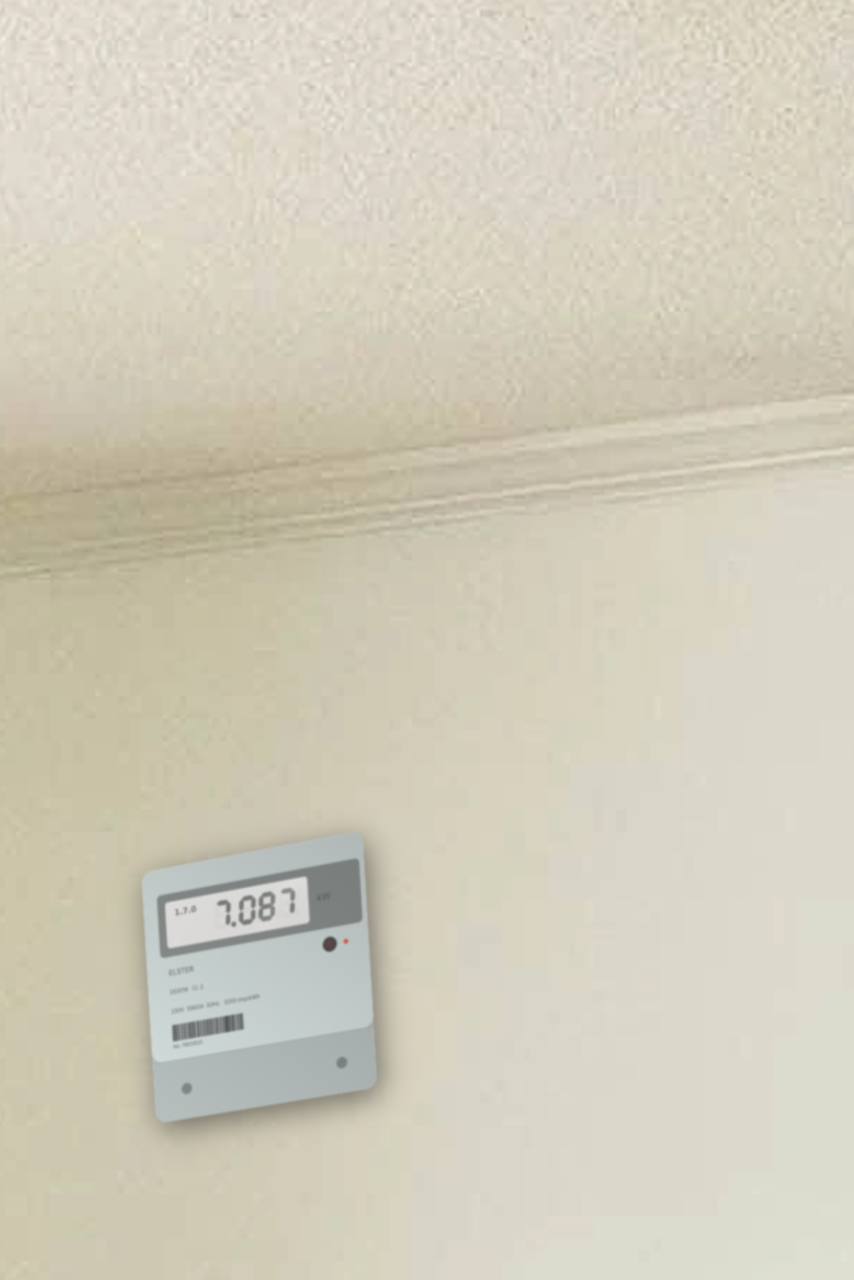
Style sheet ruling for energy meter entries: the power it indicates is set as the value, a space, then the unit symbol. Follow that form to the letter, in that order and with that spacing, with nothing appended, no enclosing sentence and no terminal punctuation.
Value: 7.087 kW
